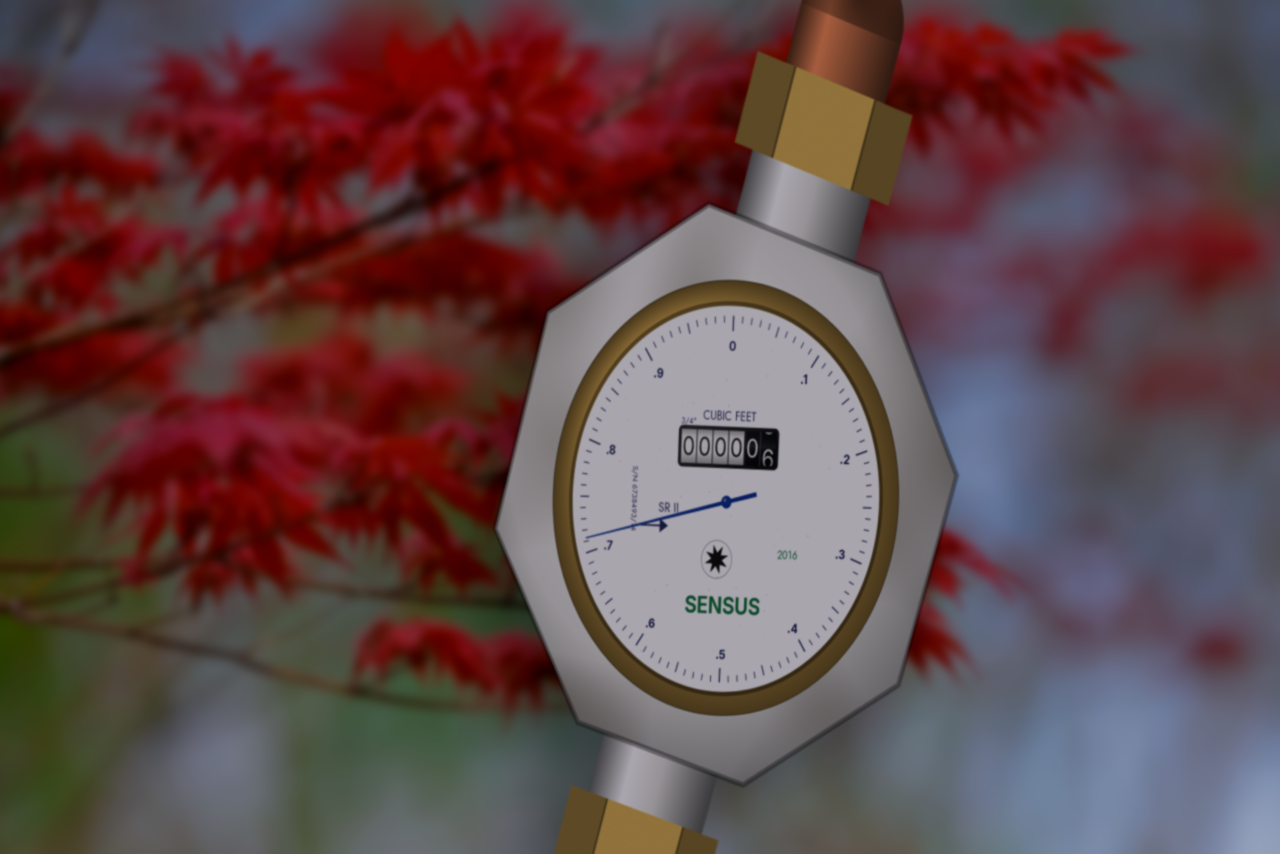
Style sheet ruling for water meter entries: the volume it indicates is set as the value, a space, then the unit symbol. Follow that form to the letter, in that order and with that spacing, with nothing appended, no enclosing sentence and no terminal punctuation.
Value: 5.71 ft³
